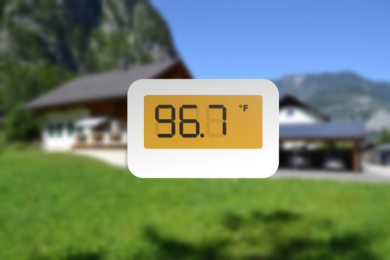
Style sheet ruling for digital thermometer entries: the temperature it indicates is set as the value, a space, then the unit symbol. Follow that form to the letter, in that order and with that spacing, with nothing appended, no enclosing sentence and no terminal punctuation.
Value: 96.7 °F
